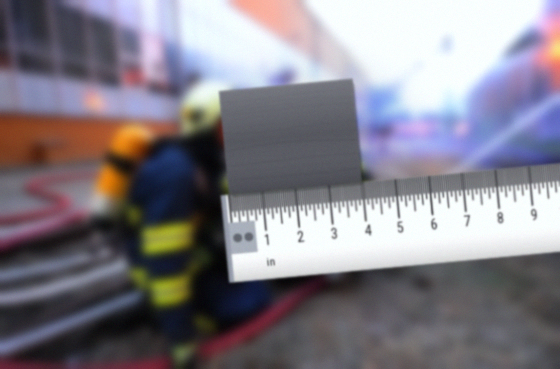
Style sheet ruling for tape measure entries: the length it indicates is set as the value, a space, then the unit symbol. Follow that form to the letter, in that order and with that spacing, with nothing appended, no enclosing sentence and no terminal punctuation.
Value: 4 in
